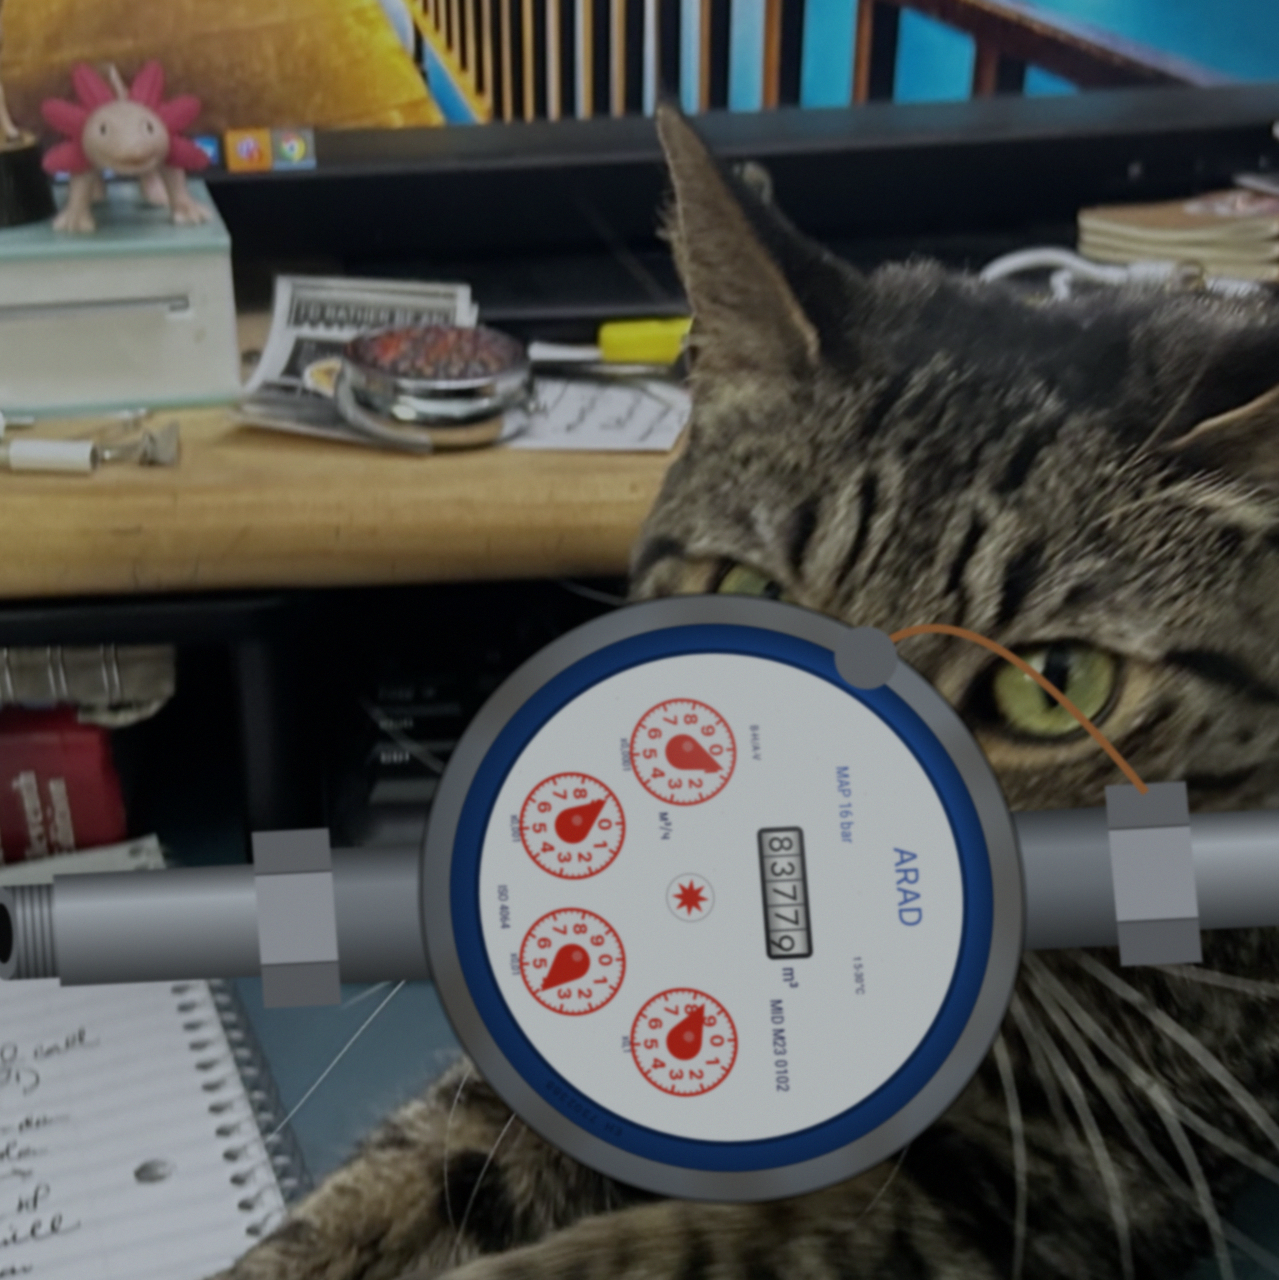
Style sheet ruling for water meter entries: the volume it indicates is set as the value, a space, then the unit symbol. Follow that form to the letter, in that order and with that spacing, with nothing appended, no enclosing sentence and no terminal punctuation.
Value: 83778.8390 m³
